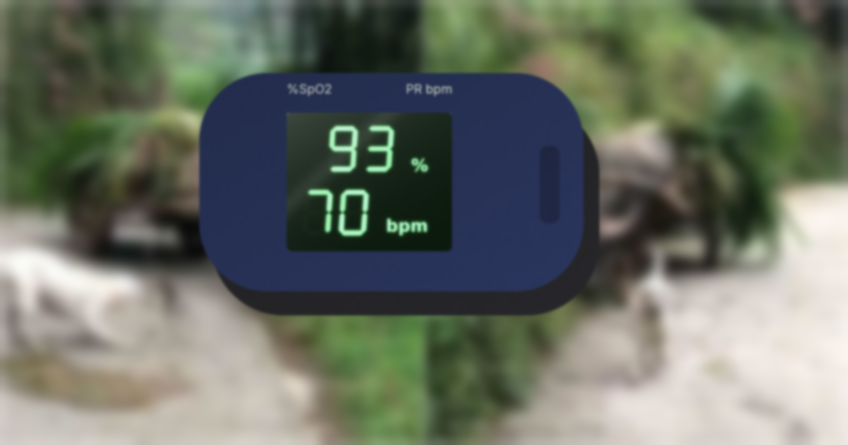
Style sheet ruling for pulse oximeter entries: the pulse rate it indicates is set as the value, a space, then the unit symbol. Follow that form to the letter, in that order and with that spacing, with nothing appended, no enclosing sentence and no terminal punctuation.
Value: 70 bpm
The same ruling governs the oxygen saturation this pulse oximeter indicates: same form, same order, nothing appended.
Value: 93 %
